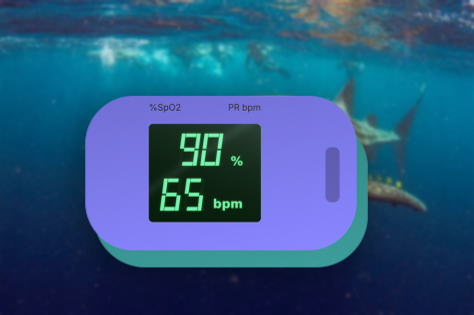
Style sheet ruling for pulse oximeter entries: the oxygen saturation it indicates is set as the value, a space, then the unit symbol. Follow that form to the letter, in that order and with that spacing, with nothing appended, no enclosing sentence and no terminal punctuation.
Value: 90 %
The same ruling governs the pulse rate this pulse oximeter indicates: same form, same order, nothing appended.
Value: 65 bpm
